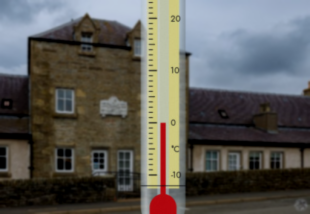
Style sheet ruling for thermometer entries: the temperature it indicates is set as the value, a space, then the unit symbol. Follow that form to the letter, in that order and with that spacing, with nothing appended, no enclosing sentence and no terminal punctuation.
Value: 0 °C
